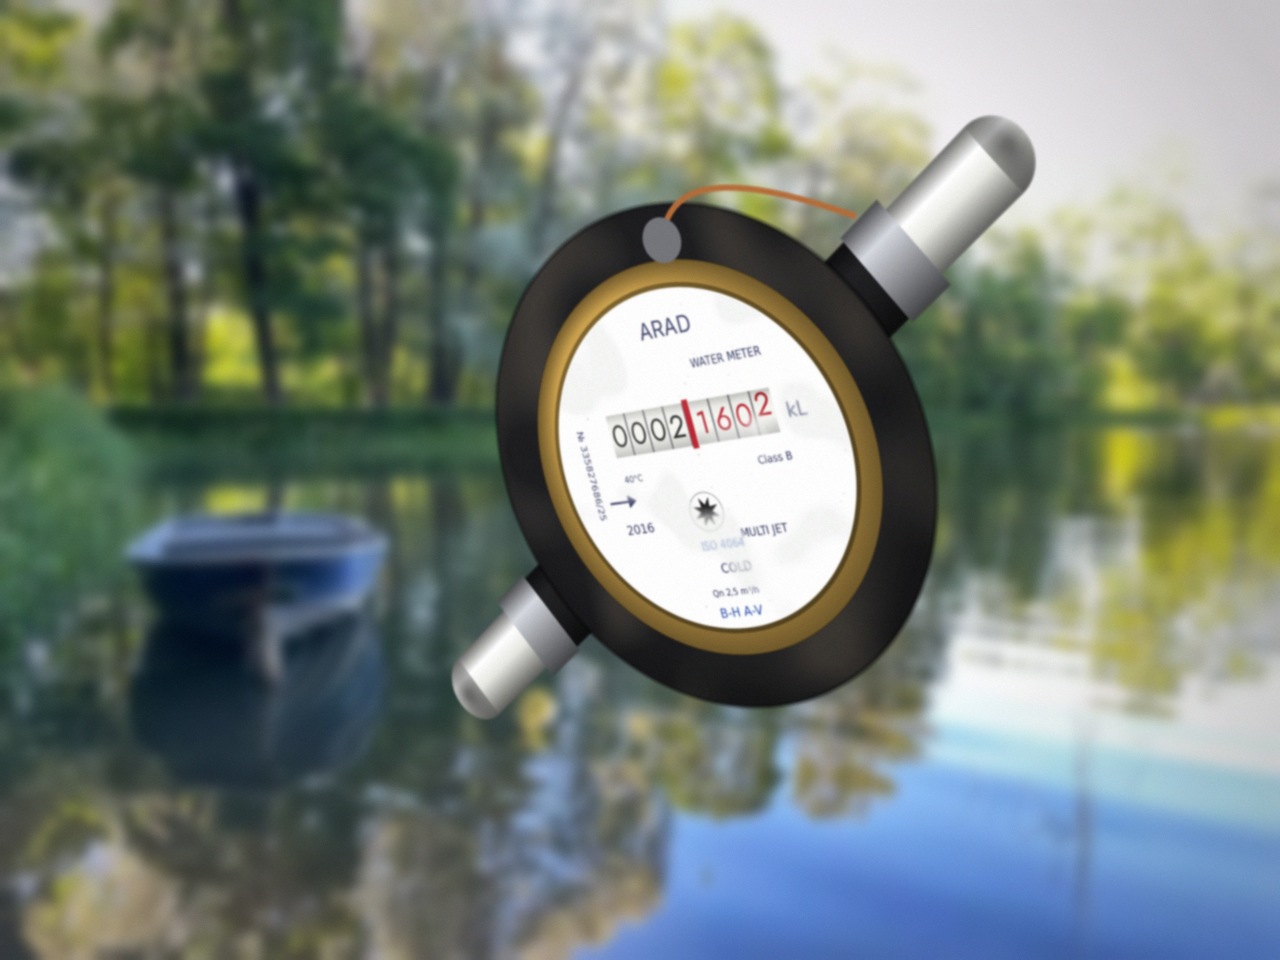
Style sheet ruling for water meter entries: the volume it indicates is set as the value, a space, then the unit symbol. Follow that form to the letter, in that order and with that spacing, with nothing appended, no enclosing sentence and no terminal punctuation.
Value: 2.1602 kL
